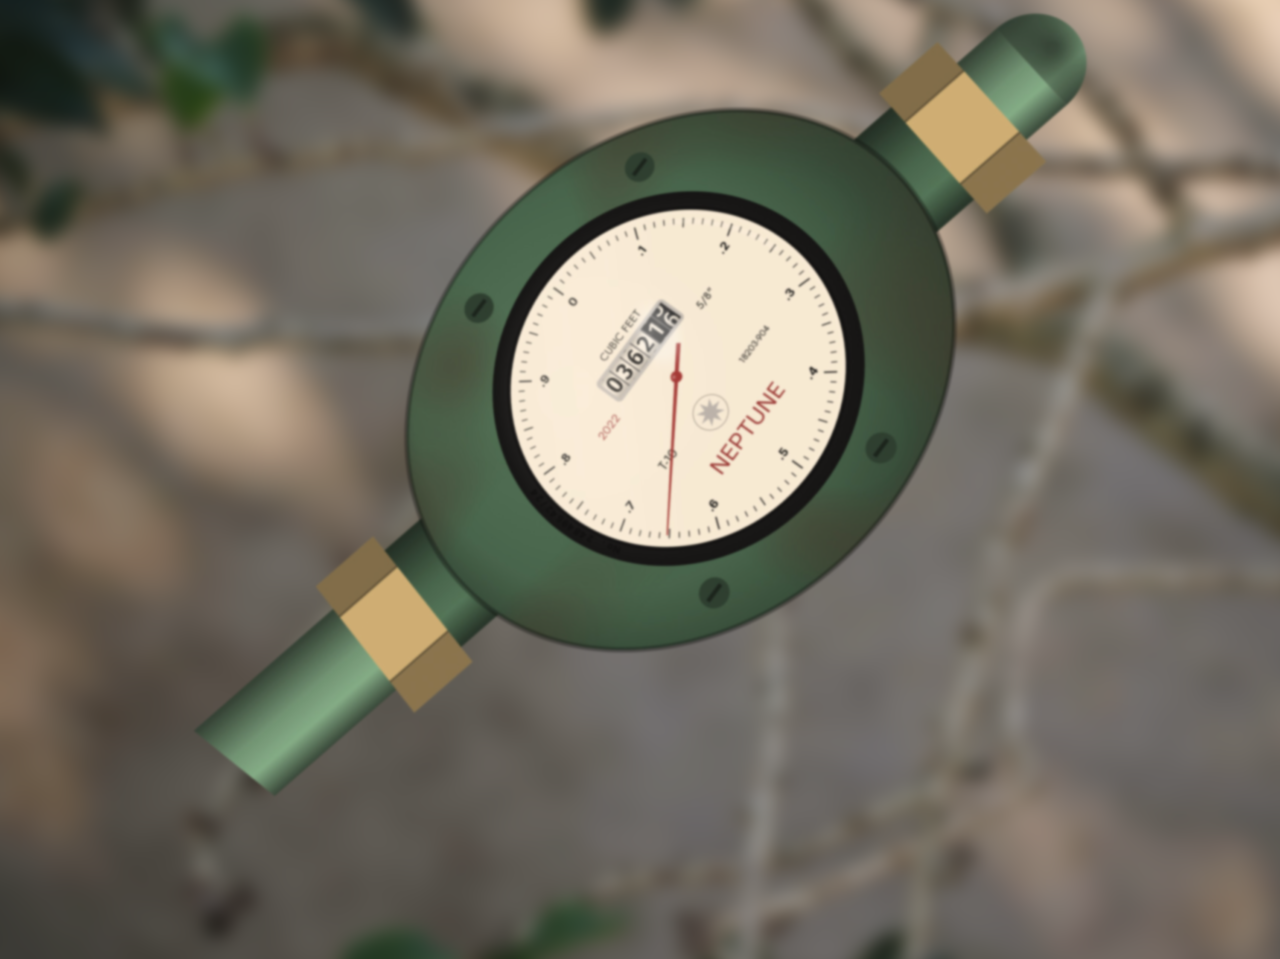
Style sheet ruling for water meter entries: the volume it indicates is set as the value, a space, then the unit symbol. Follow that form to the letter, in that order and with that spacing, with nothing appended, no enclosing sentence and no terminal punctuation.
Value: 36215.65 ft³
